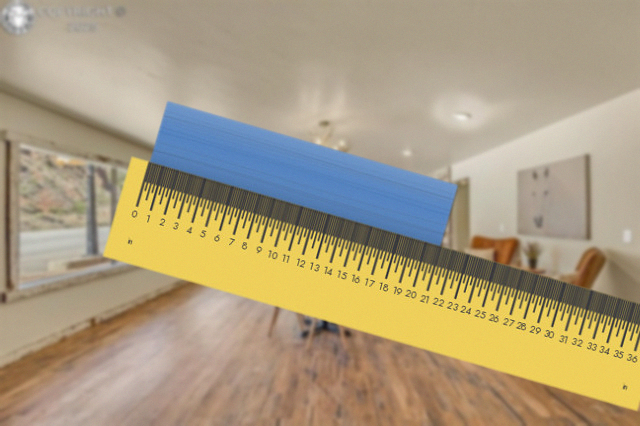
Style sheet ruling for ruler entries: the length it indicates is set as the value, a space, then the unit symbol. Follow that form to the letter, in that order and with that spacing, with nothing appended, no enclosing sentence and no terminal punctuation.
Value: 21 in
